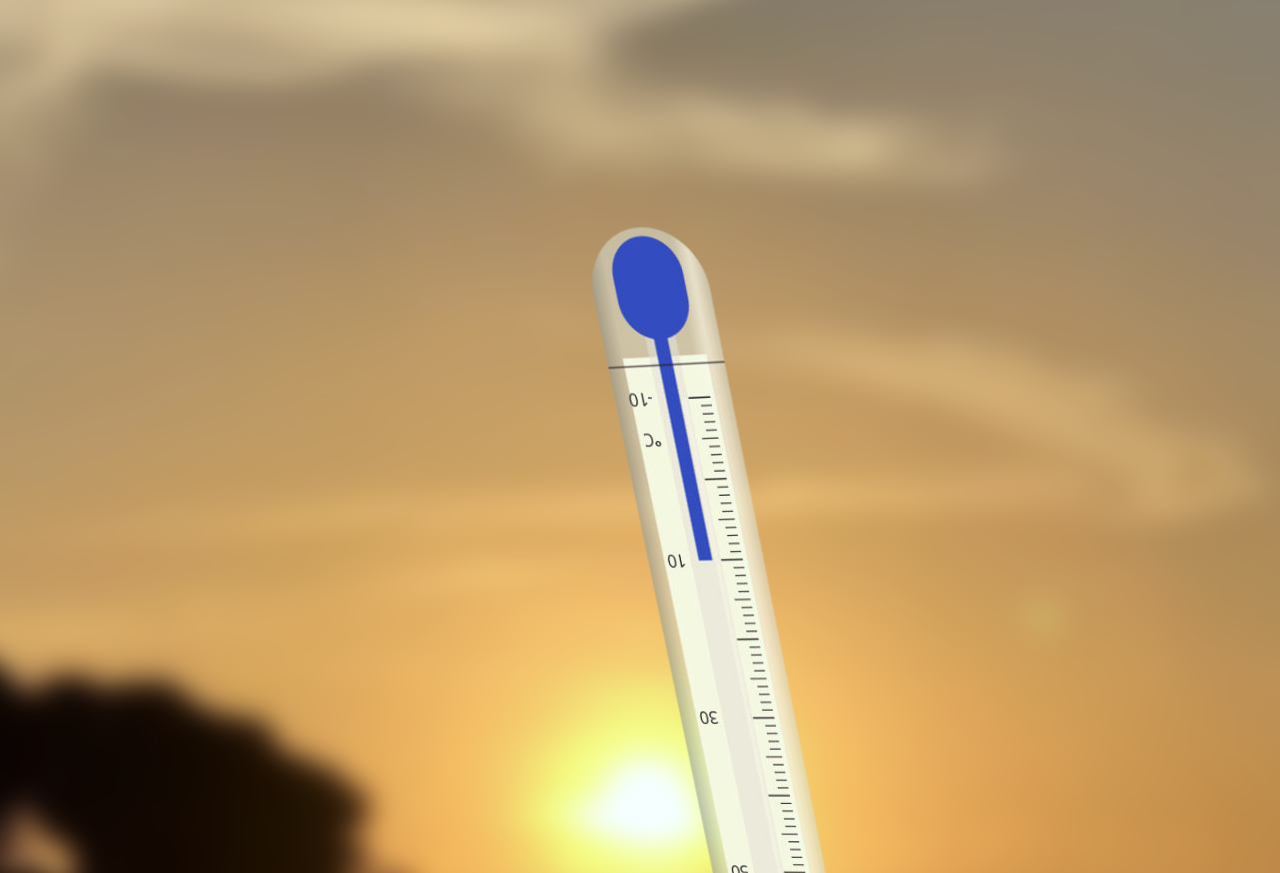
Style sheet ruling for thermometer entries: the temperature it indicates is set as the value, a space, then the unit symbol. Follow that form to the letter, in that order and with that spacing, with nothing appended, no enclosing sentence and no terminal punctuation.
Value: 10 °C
